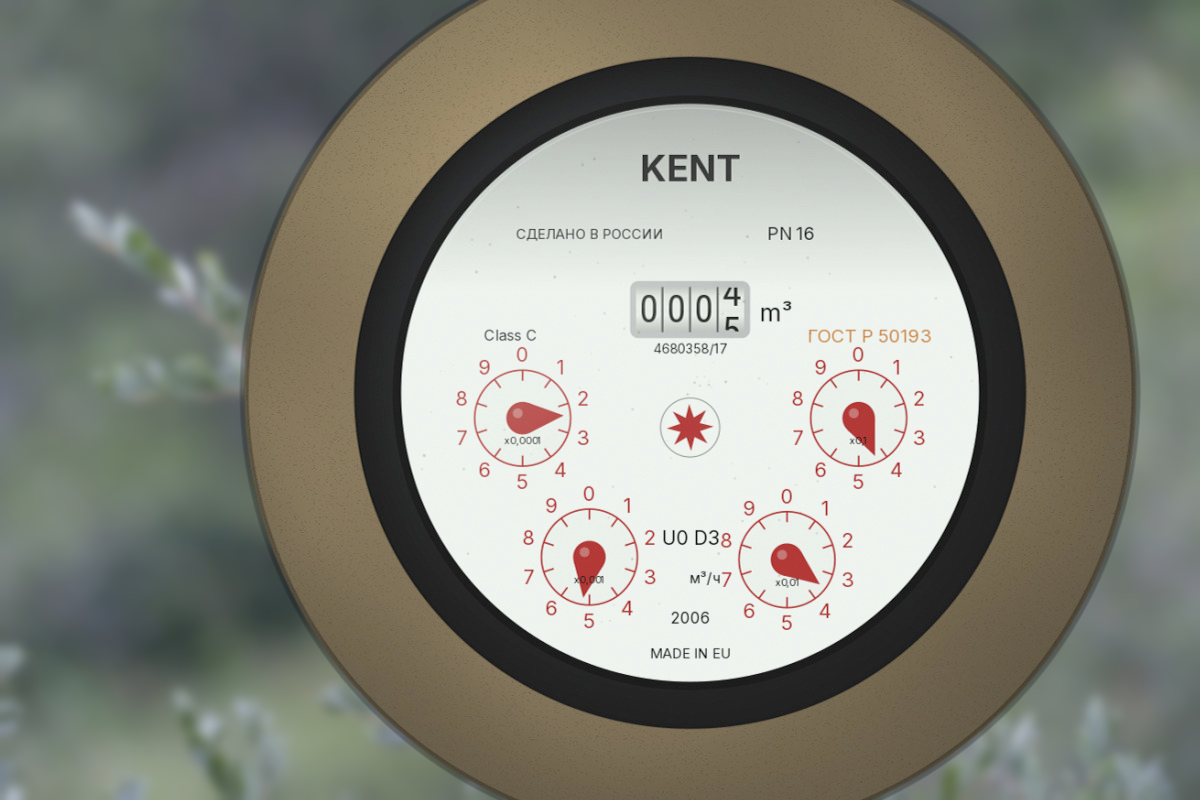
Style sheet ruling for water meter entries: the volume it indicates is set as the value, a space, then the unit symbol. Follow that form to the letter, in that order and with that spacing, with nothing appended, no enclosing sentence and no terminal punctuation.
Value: 4.4352 m³
